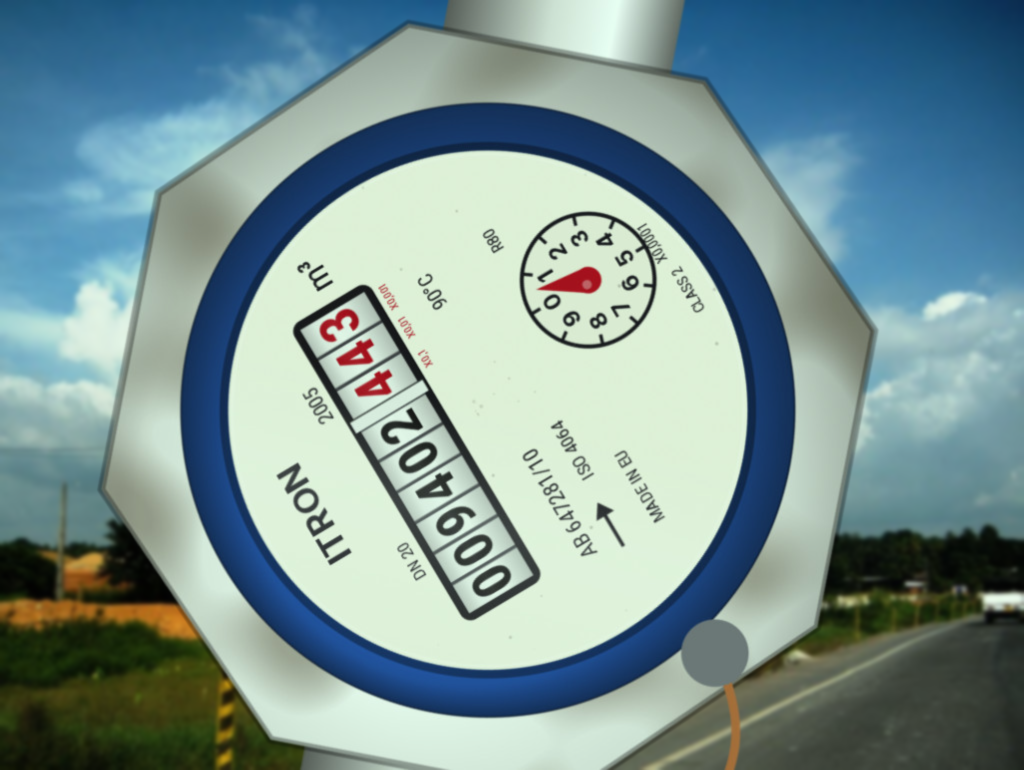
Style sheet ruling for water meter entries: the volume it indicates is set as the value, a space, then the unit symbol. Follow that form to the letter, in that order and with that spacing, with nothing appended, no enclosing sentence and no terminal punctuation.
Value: 9402.4430 m³
